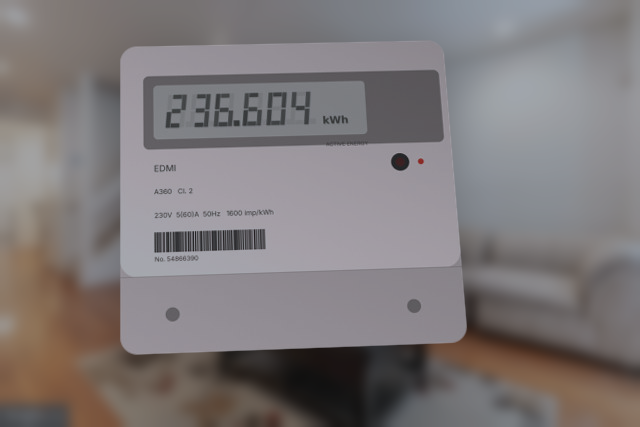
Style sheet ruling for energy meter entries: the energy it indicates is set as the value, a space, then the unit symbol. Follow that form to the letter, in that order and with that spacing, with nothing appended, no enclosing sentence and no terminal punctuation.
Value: 236.604 kWh
